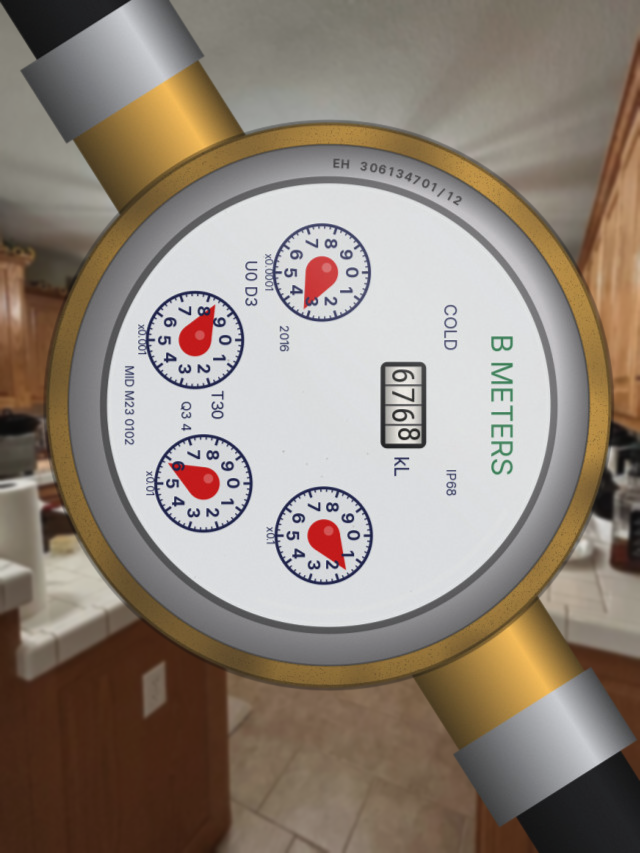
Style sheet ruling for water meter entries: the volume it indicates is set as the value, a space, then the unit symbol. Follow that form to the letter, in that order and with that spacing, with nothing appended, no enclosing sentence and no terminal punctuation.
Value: 6768.1583 kL
